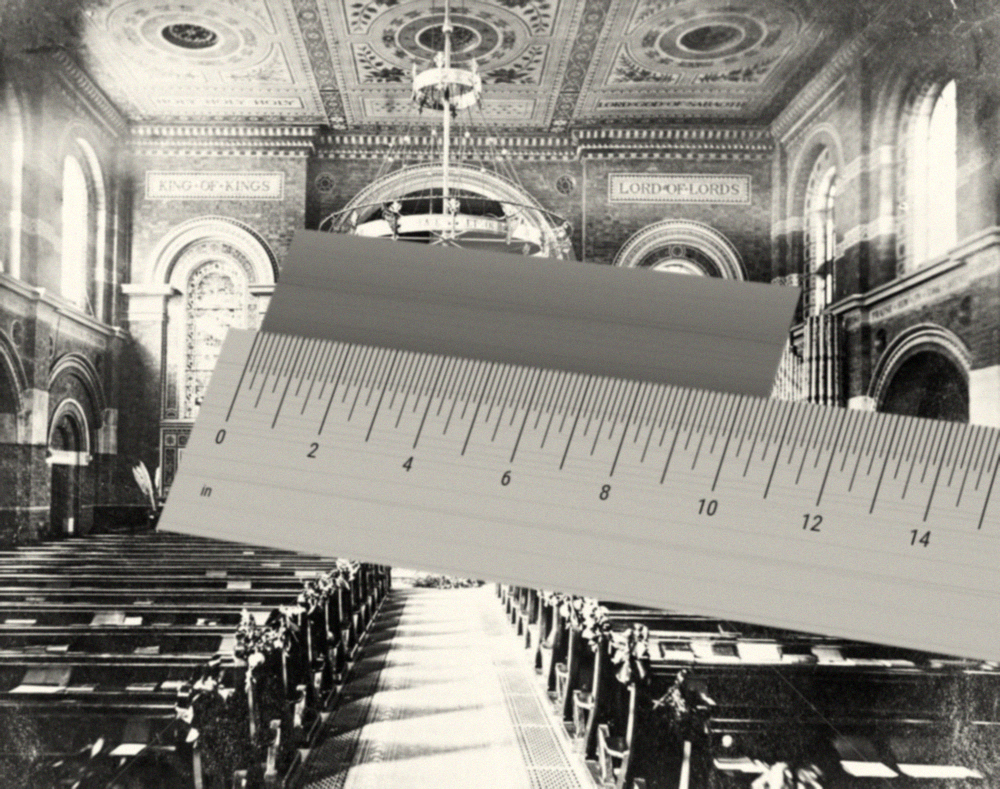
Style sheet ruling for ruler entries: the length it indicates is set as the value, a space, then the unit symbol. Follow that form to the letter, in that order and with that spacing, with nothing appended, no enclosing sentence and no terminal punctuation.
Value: 10.5 in
